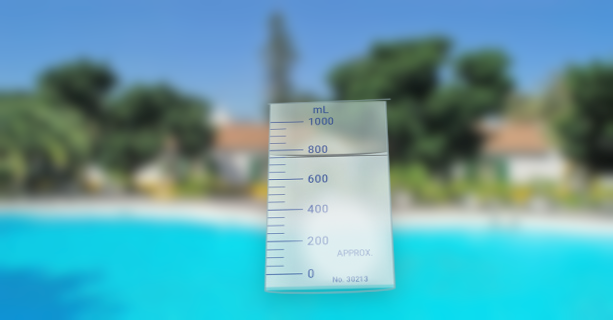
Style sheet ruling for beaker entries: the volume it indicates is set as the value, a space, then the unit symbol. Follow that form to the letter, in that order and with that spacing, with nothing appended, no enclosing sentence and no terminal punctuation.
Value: 750 mL
